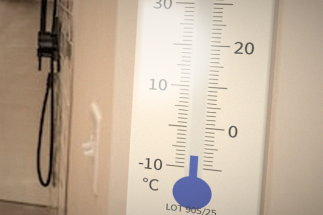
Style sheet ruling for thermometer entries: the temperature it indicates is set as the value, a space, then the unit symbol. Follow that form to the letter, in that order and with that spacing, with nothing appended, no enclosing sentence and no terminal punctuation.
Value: -7 °C
